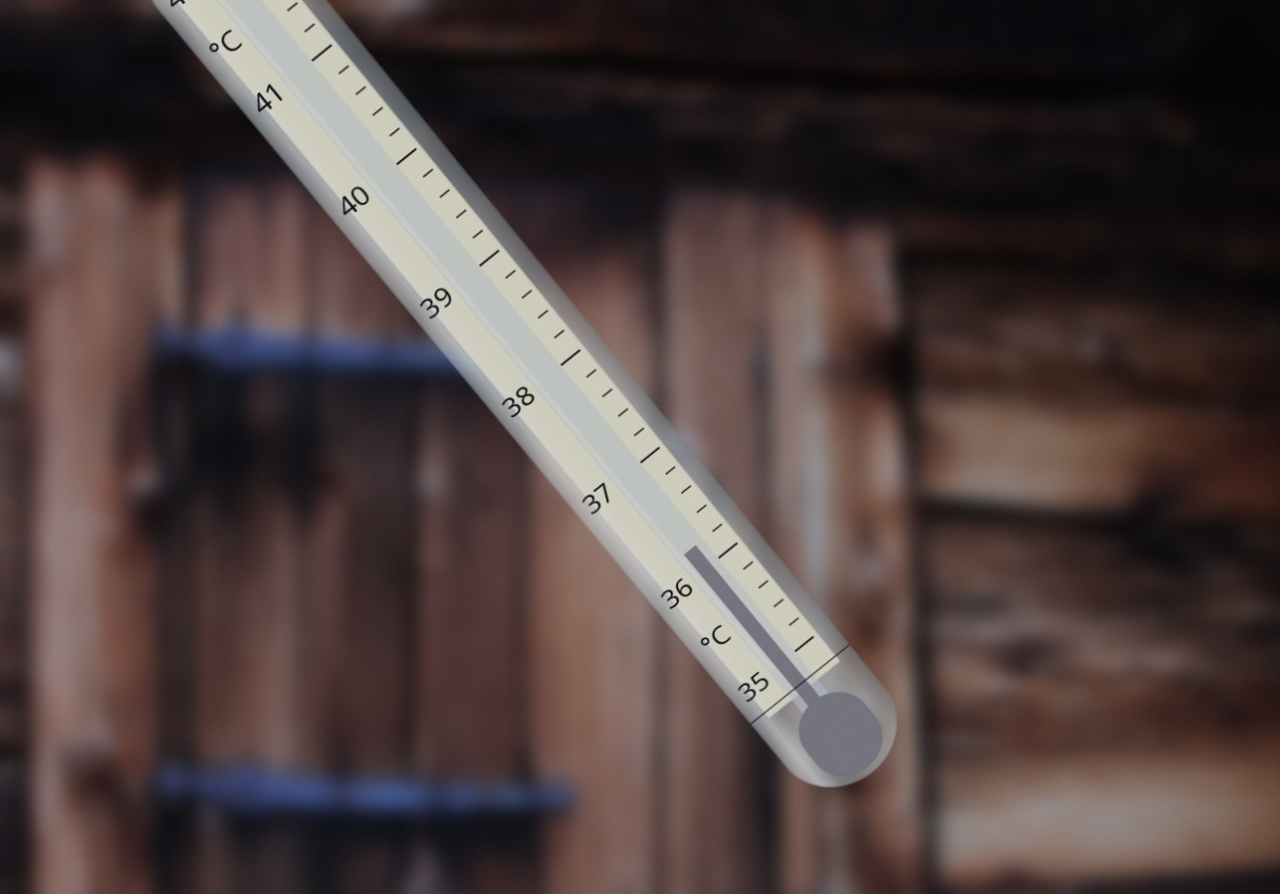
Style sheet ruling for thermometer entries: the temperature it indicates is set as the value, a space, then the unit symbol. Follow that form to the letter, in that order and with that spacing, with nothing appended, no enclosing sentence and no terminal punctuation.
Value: 36.2 °C
